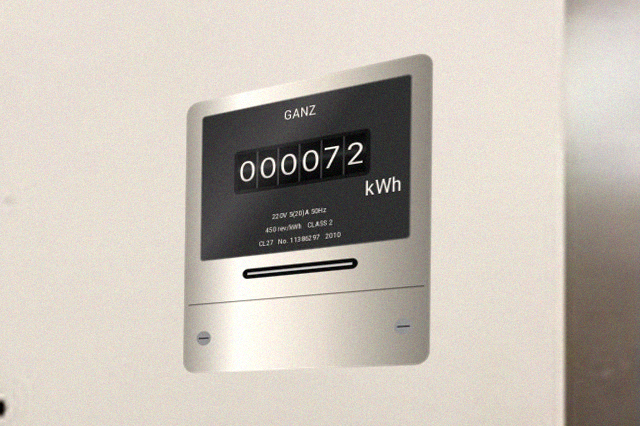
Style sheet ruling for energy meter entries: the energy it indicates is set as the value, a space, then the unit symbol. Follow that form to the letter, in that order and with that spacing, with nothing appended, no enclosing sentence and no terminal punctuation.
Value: 72 kWh
